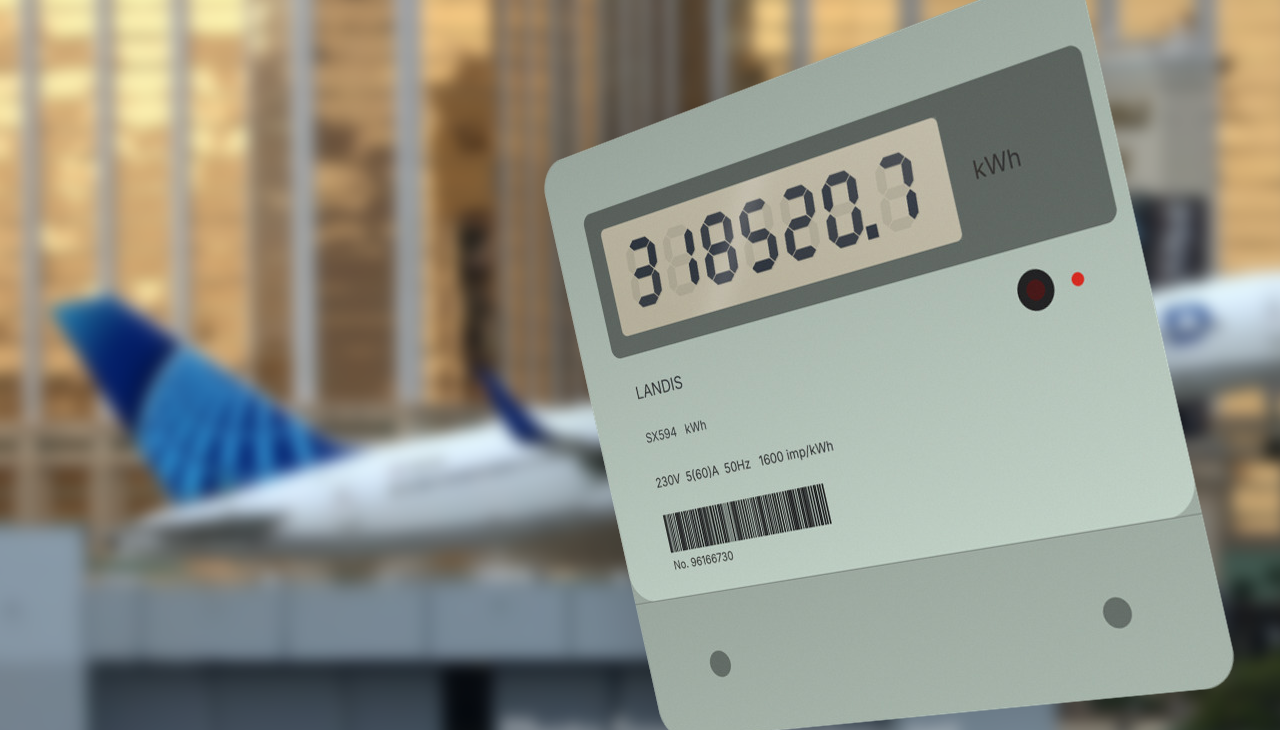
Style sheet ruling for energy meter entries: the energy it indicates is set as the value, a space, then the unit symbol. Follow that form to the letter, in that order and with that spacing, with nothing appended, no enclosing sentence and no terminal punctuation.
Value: 318520.7 kWh
